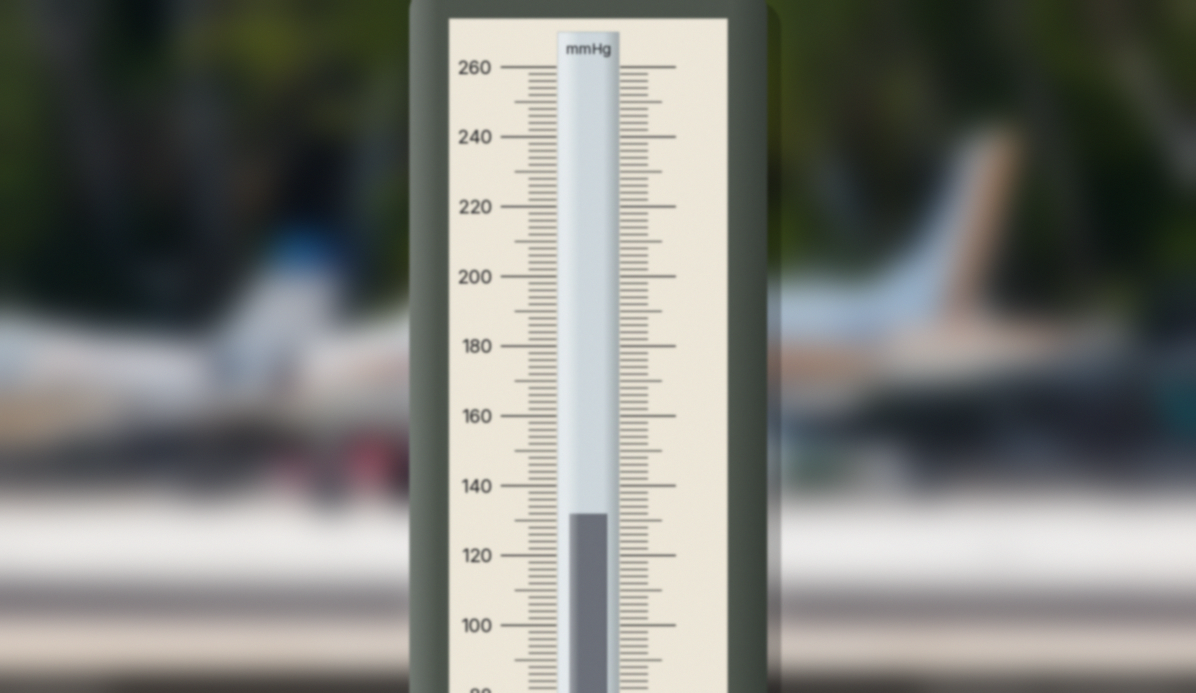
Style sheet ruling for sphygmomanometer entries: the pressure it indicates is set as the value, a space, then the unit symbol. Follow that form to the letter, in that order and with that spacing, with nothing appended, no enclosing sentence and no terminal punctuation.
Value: 132 mmHg
